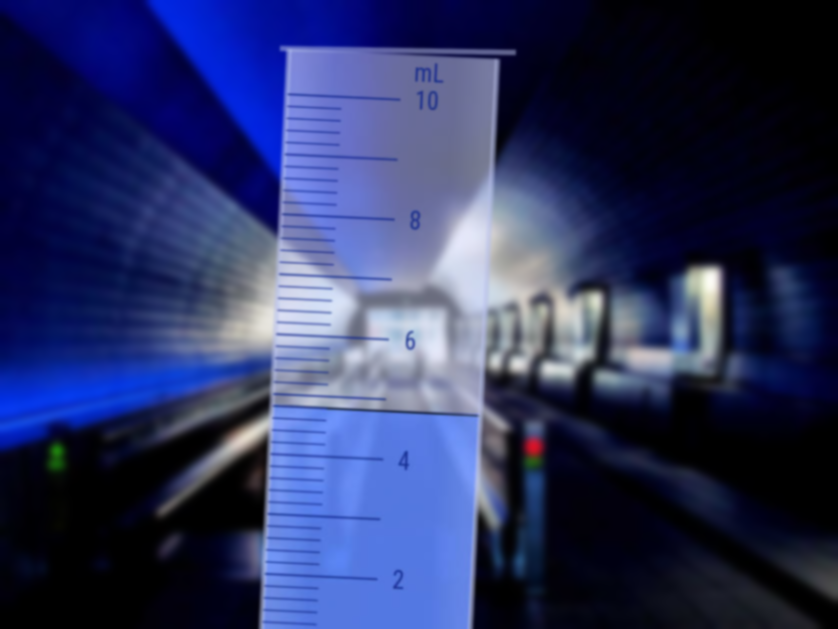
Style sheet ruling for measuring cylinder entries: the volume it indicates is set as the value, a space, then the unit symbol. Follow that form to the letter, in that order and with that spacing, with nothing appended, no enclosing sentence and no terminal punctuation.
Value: 4.8 mL
